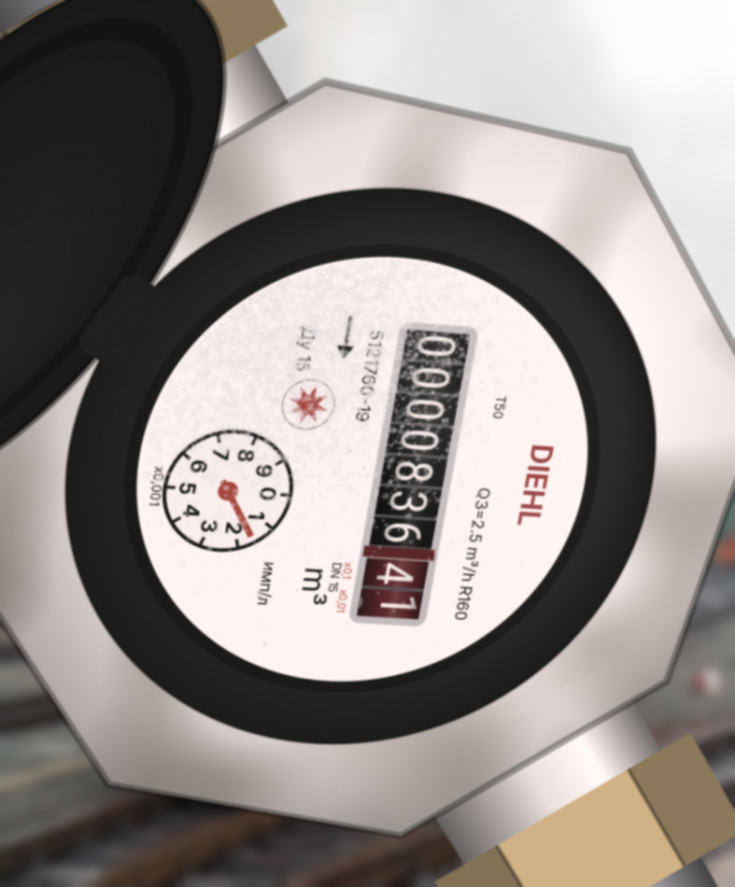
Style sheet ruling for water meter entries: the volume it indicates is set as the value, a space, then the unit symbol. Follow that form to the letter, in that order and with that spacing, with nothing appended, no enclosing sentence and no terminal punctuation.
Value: 836.411 m³
